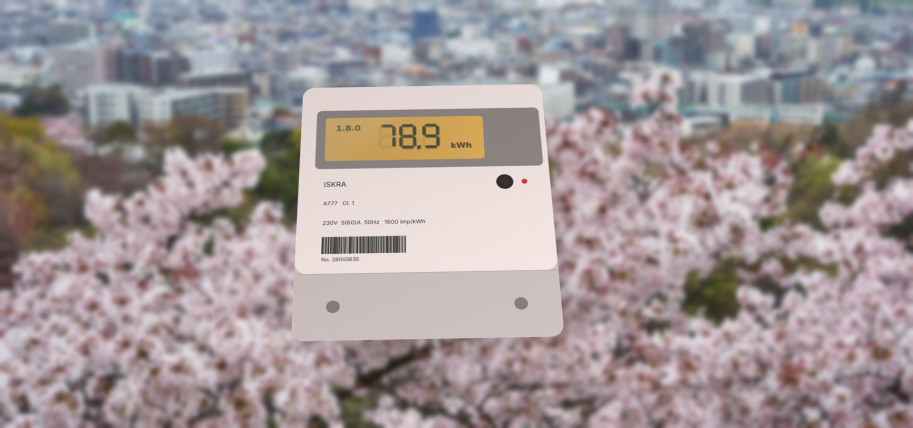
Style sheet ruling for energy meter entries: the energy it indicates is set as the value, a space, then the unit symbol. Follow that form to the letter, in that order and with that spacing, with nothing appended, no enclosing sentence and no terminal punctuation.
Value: 78.9 kWh
